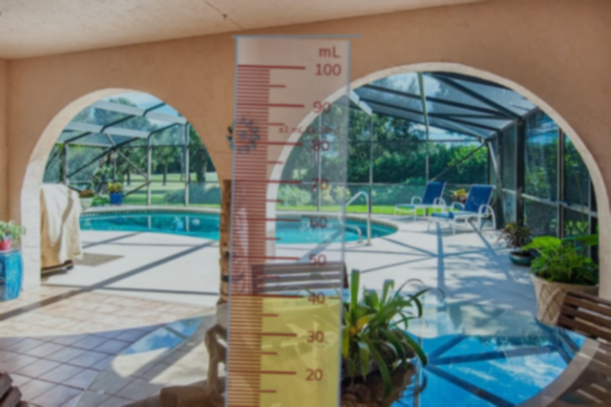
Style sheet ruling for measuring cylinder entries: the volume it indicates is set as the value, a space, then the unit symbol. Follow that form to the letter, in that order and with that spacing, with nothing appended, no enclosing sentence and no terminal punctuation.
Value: 40 mL
